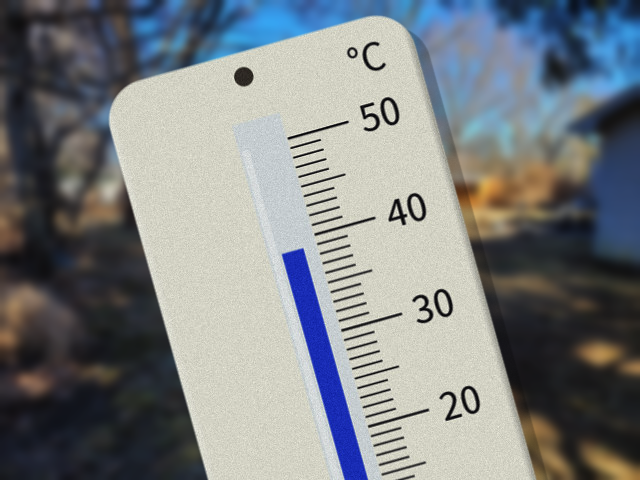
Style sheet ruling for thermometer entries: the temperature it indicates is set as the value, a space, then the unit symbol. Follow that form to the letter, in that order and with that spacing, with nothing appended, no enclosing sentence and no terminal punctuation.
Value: 39 °C
